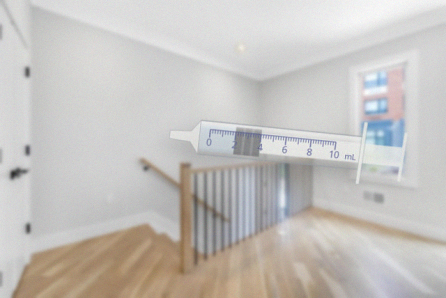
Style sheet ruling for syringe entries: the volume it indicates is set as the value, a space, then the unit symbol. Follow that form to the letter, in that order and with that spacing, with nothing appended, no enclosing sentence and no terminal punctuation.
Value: 2 mL
